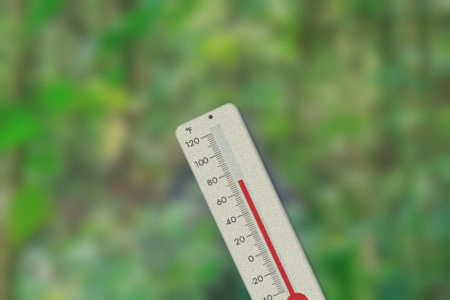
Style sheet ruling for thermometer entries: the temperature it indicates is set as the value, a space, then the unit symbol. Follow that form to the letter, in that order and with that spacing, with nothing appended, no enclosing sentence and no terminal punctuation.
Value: 70 °F
